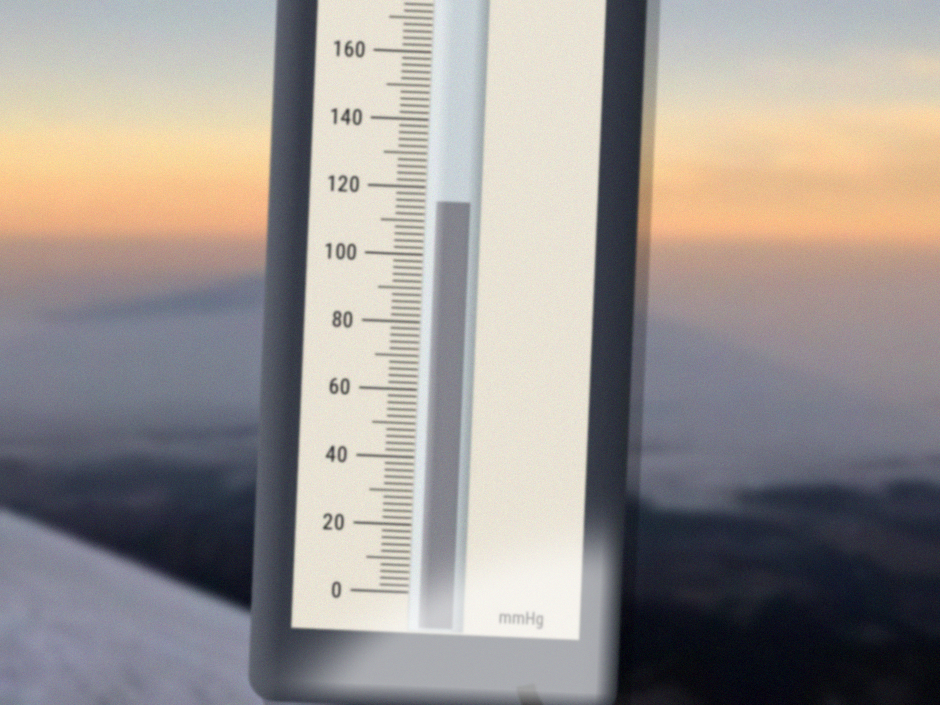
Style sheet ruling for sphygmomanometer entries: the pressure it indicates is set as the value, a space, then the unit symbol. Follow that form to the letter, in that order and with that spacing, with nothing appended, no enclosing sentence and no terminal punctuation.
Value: 116 mmHg
